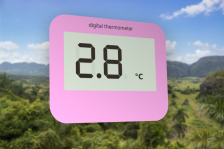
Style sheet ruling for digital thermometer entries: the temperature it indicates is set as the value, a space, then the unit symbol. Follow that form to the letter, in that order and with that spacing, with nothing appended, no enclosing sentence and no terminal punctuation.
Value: 2.8 °C
